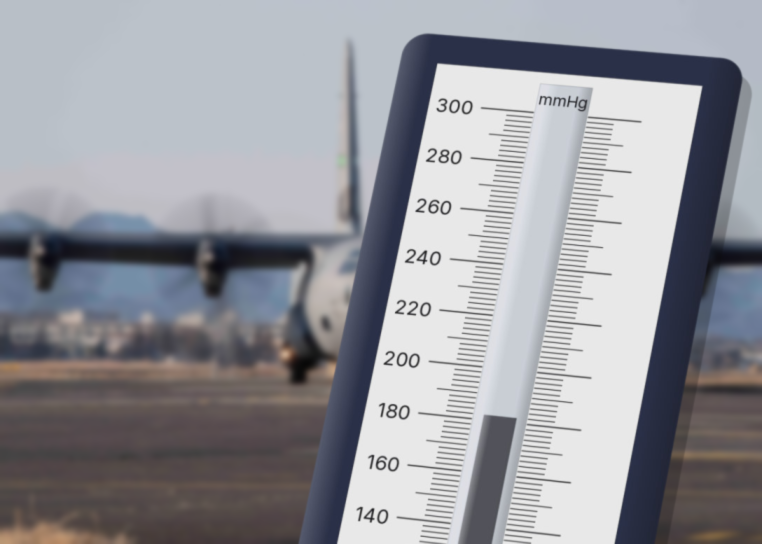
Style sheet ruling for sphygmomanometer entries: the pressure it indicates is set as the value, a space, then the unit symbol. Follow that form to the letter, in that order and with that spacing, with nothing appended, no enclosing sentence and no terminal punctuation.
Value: 182 mmHg
